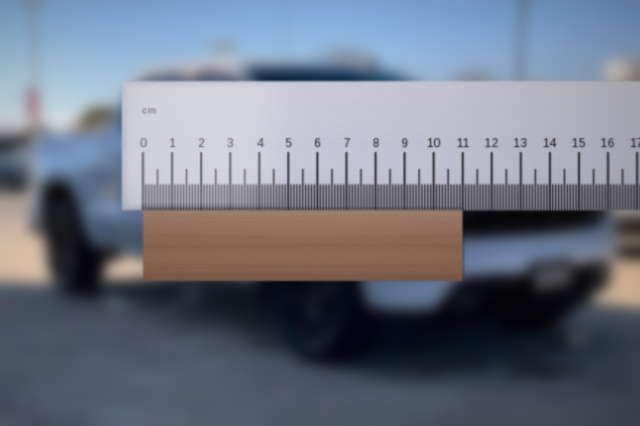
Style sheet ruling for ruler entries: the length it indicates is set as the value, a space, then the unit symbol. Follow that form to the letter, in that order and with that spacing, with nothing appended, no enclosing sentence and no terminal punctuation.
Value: 11 cm
